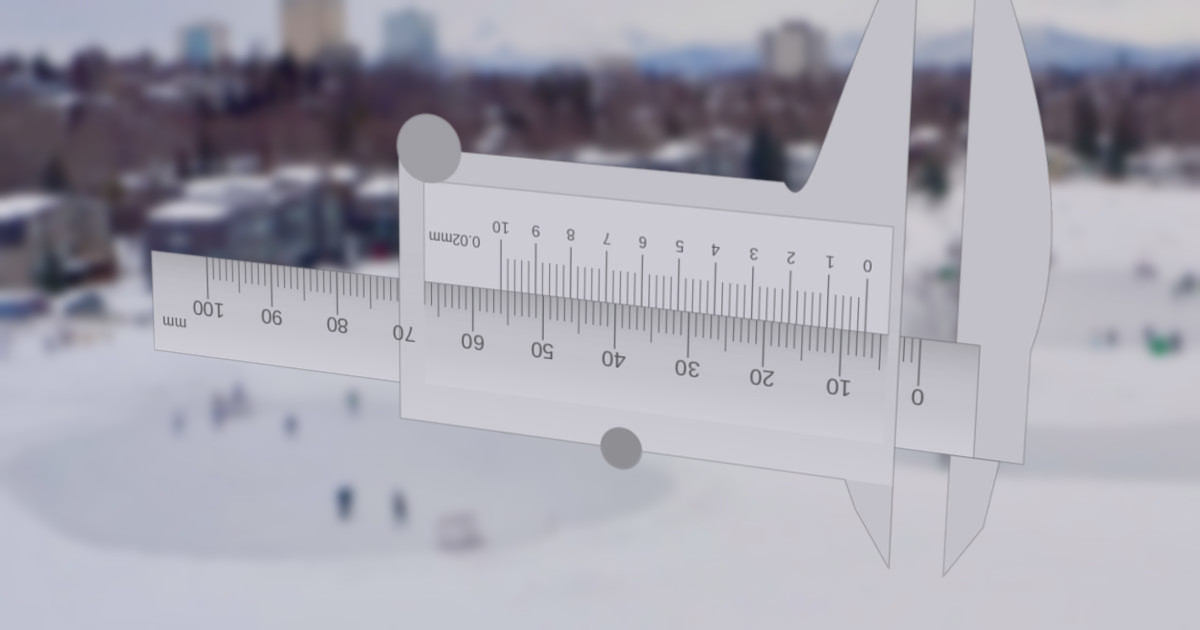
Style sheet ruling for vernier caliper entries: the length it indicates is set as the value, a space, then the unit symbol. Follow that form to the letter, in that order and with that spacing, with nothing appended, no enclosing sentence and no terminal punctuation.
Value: 7.0 mm
